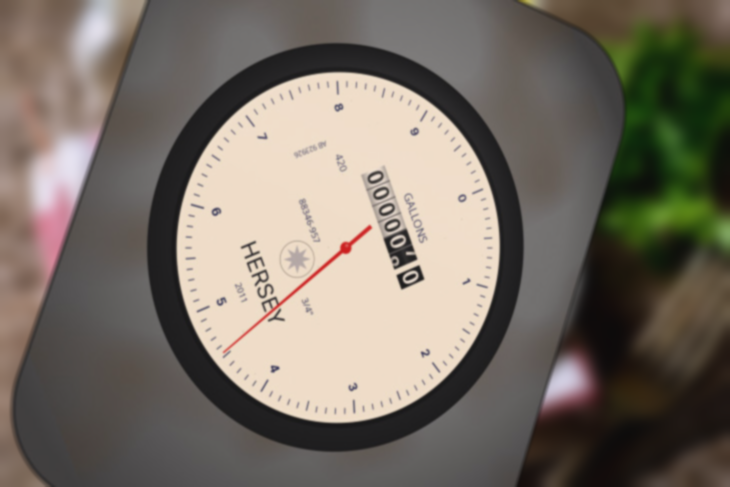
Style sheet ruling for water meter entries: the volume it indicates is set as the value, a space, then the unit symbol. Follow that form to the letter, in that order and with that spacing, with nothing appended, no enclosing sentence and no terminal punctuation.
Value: 74.5 gal
